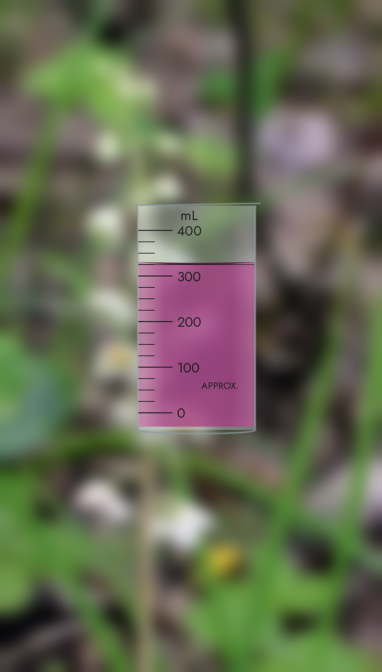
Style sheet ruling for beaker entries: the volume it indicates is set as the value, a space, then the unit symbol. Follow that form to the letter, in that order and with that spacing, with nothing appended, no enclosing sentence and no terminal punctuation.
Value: 325 mL
